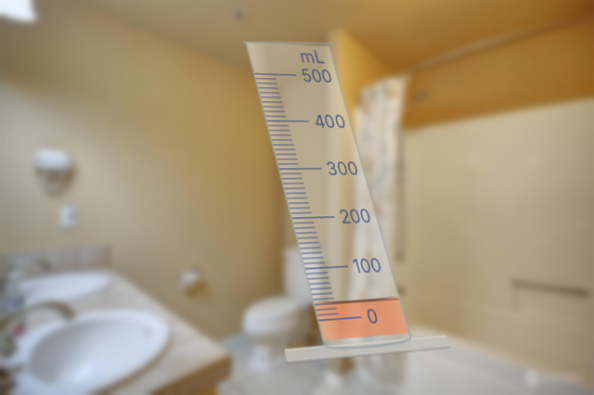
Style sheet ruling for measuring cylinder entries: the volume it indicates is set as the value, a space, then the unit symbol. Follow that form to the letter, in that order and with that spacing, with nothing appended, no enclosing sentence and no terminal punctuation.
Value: 30 mL
